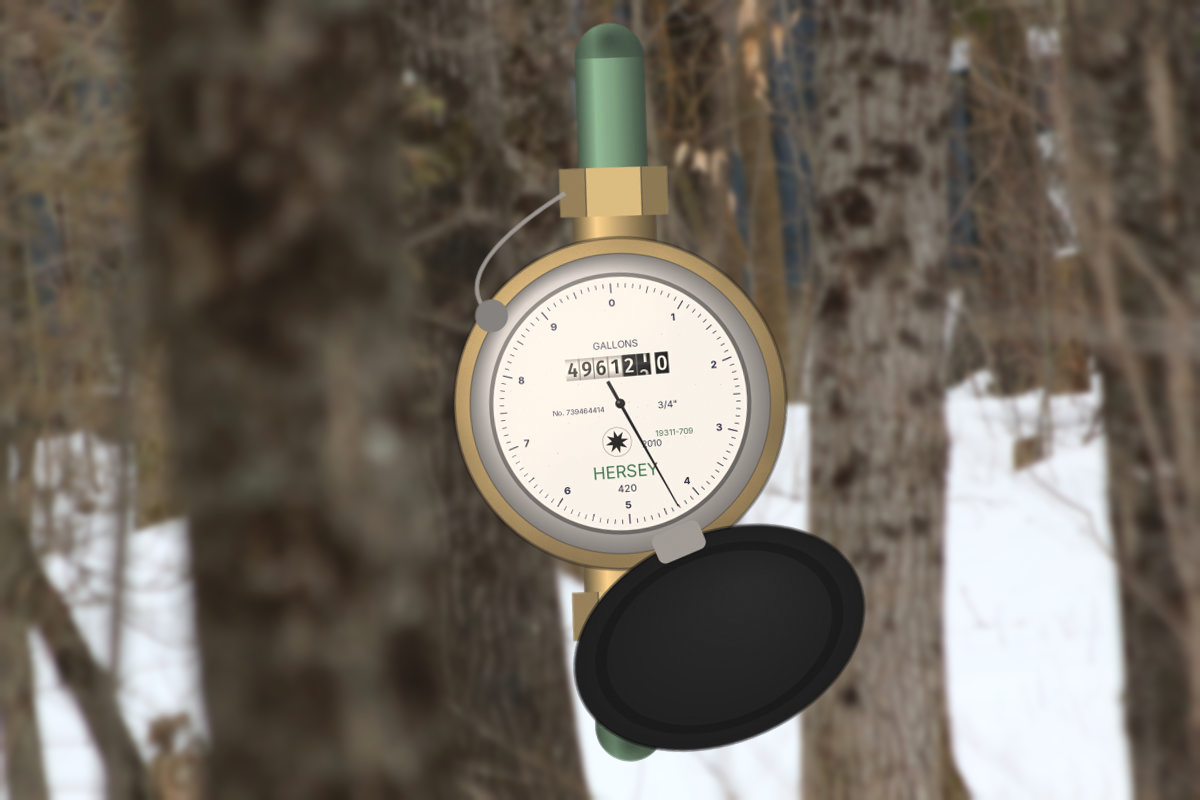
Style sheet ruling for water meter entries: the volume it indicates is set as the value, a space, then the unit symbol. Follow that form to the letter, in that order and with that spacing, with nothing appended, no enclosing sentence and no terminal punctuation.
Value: 4961214.3 gal
